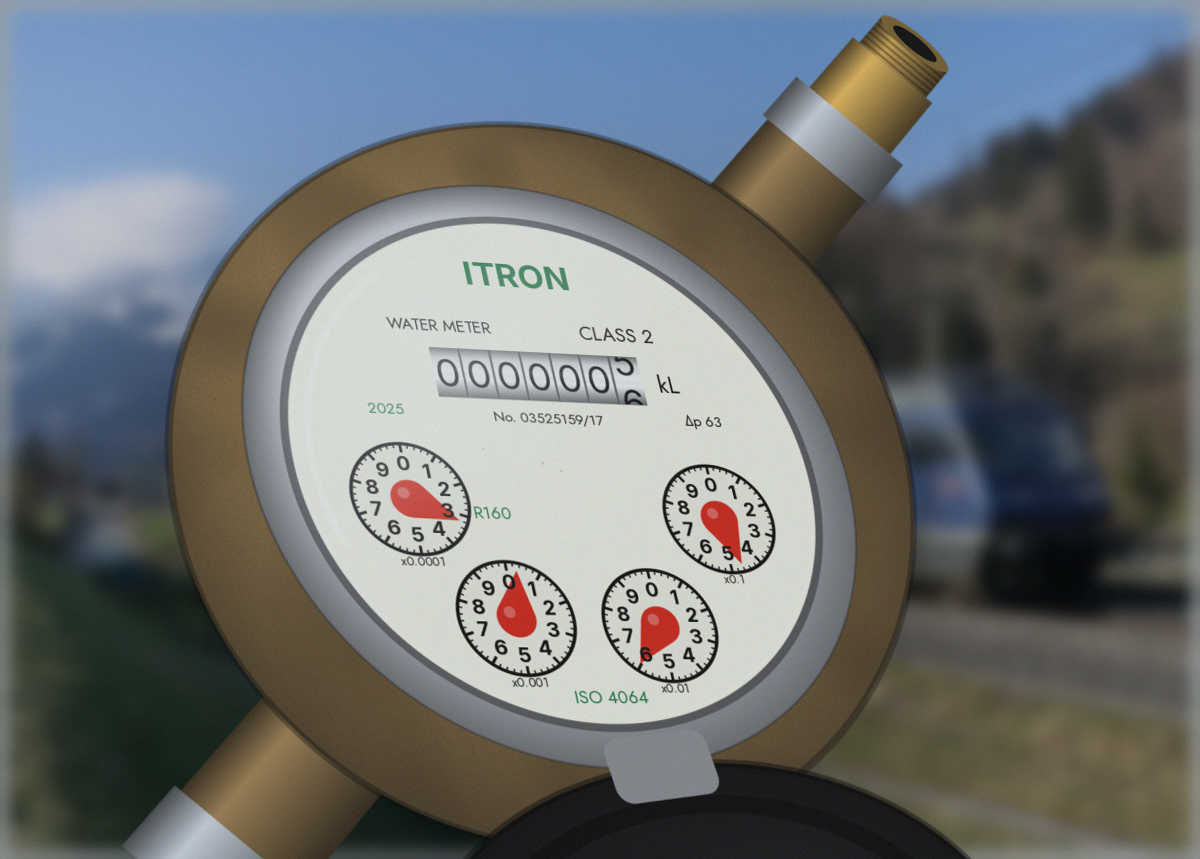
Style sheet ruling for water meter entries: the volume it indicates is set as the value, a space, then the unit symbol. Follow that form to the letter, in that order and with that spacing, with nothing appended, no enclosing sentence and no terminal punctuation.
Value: 5.4603 kL
